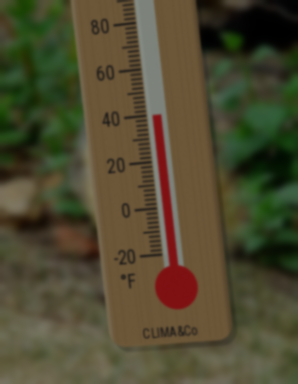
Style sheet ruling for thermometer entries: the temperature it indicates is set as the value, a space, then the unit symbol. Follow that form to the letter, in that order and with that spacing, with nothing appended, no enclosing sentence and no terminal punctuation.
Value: 40 °F
